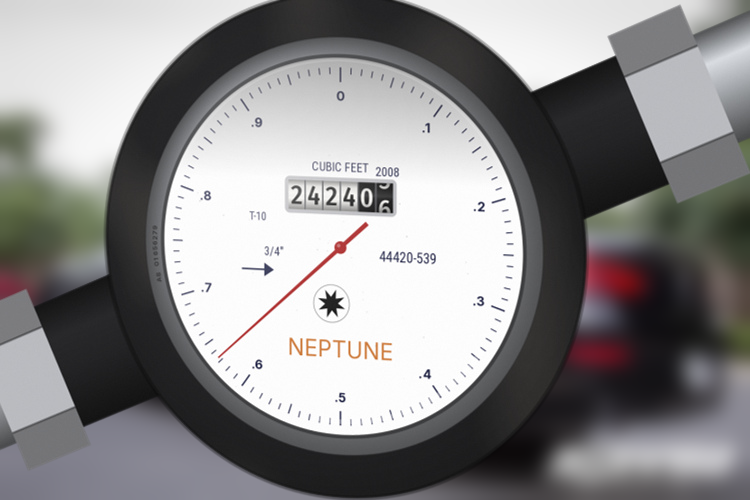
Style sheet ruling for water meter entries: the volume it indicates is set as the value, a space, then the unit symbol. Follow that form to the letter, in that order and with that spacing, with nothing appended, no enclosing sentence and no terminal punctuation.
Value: 242405.63 ft³
